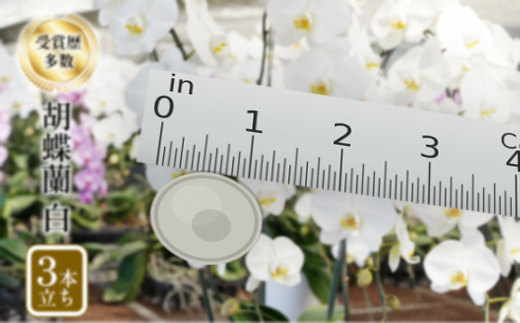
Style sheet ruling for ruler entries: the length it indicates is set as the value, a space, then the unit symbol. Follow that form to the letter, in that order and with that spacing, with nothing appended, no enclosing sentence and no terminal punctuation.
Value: 1.1875 in
